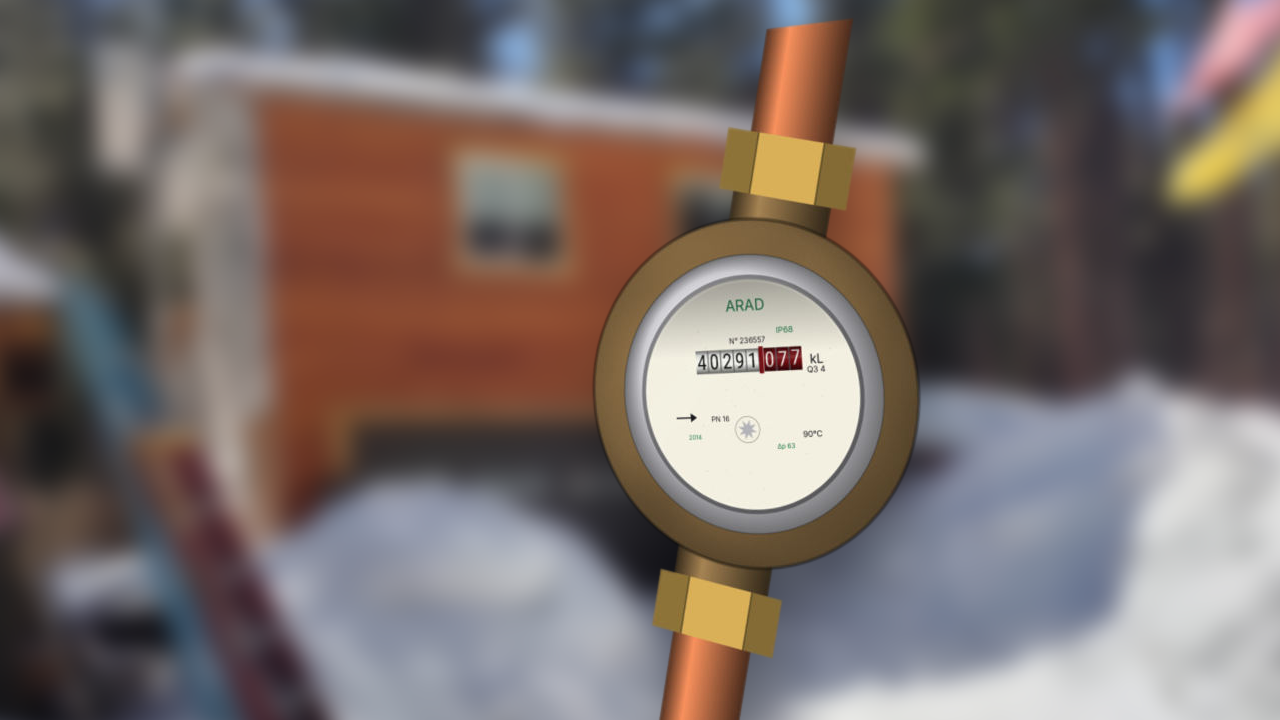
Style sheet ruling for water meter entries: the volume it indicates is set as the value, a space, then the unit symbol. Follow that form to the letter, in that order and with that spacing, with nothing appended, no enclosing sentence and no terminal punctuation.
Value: 40291.077 kL
